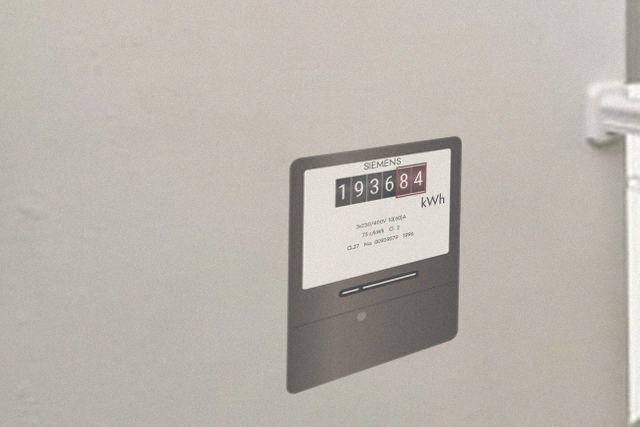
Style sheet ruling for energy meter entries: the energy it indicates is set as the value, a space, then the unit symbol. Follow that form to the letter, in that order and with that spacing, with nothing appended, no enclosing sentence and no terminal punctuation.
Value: 1936.84 kWh
